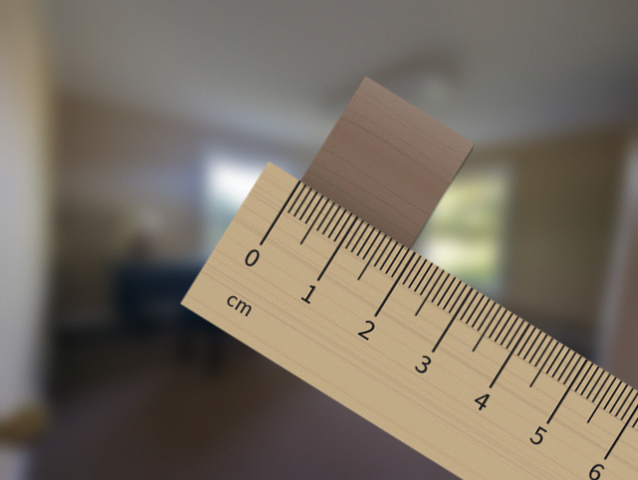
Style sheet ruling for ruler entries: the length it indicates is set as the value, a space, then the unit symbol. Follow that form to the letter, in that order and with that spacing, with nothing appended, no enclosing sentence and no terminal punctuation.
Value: 1.9 cm
